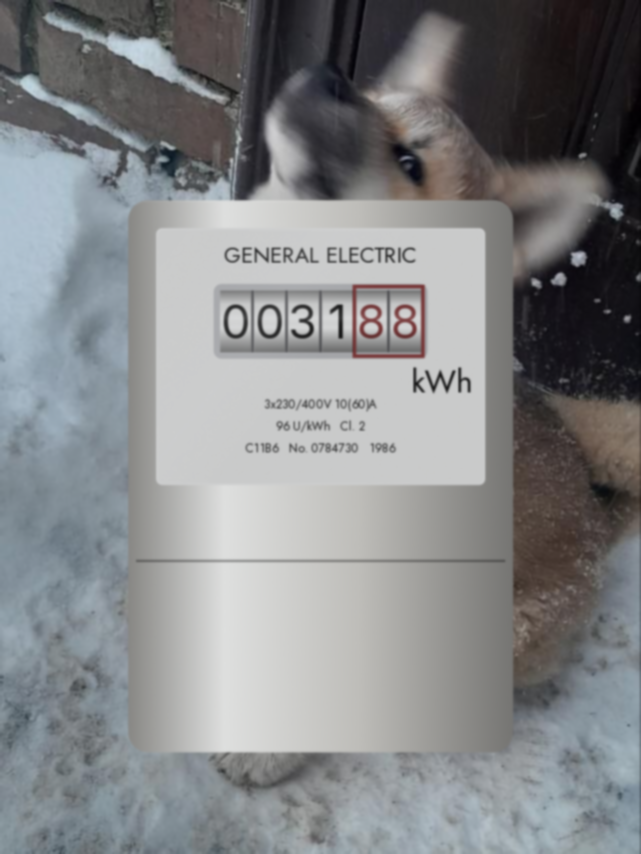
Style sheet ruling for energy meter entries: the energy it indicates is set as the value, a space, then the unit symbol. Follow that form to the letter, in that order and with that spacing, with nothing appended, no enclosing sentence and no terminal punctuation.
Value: 31.88 kWh
